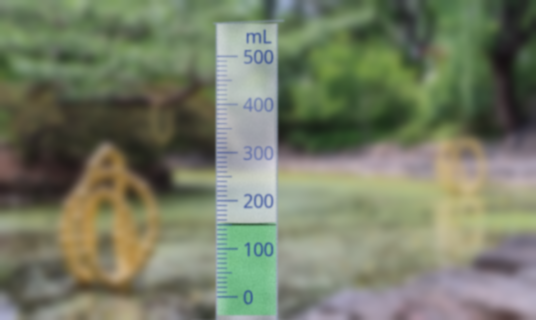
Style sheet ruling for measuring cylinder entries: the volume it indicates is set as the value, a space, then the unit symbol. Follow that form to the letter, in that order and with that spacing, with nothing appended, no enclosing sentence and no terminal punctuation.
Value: 150 mL
